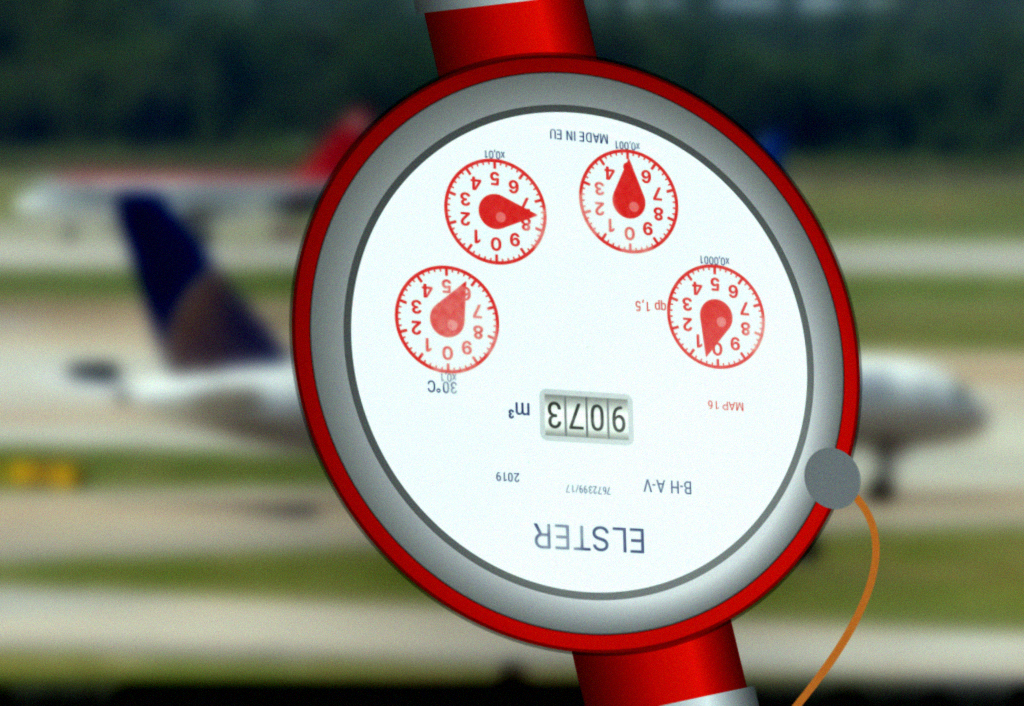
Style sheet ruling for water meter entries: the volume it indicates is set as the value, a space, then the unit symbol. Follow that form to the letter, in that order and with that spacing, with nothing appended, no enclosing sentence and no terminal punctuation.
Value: 9073.5750 m³
